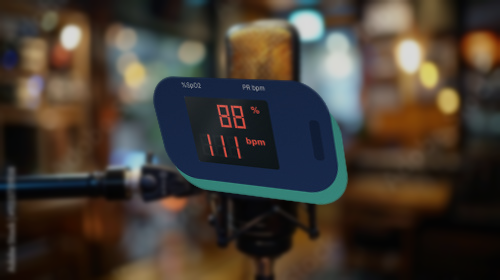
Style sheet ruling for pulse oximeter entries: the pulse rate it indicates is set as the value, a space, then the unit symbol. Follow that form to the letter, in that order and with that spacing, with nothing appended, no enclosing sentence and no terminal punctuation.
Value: 111 bpm
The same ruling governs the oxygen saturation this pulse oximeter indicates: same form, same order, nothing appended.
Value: 88 %
